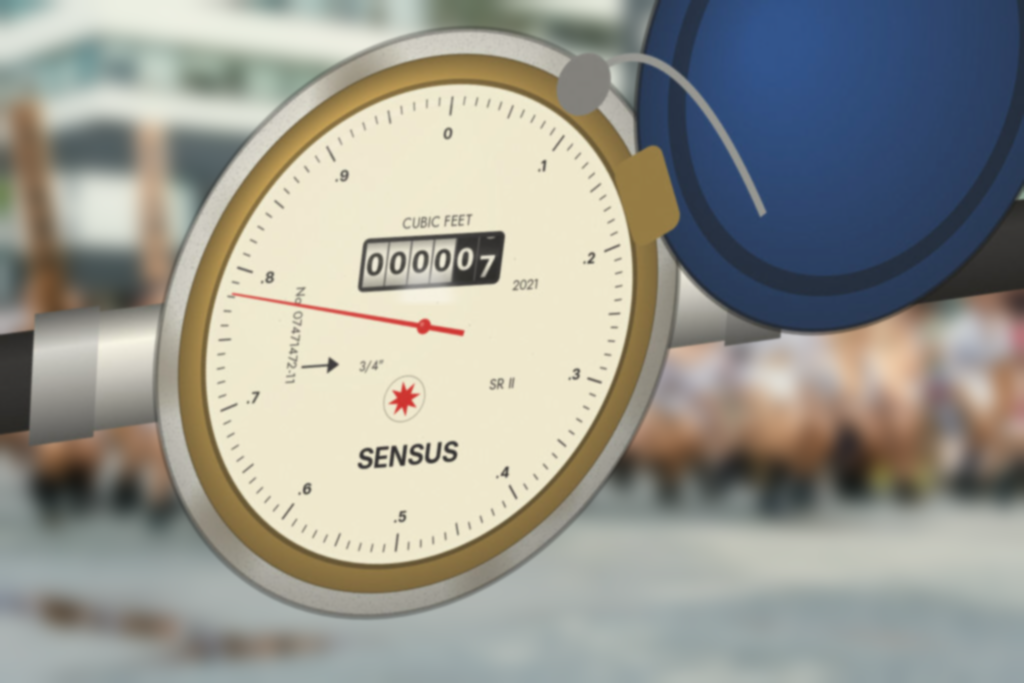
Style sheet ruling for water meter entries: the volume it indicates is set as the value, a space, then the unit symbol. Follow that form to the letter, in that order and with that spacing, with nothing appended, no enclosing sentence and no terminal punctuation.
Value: 6.78 ft³
